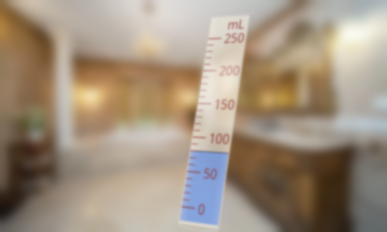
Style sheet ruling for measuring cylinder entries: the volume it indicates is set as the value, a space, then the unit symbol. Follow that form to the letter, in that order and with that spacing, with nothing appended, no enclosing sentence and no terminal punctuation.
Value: 80 mL
